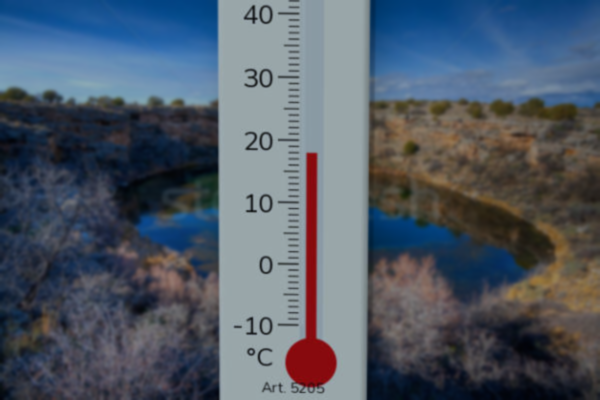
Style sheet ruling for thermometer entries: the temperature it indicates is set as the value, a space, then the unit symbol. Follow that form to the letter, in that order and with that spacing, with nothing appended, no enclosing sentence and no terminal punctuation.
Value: 18 °C
